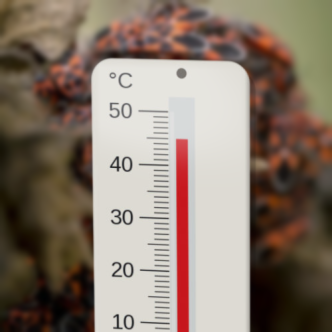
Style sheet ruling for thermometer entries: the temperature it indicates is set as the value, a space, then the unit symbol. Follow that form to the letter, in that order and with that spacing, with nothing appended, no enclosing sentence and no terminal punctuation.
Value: 45 °C
